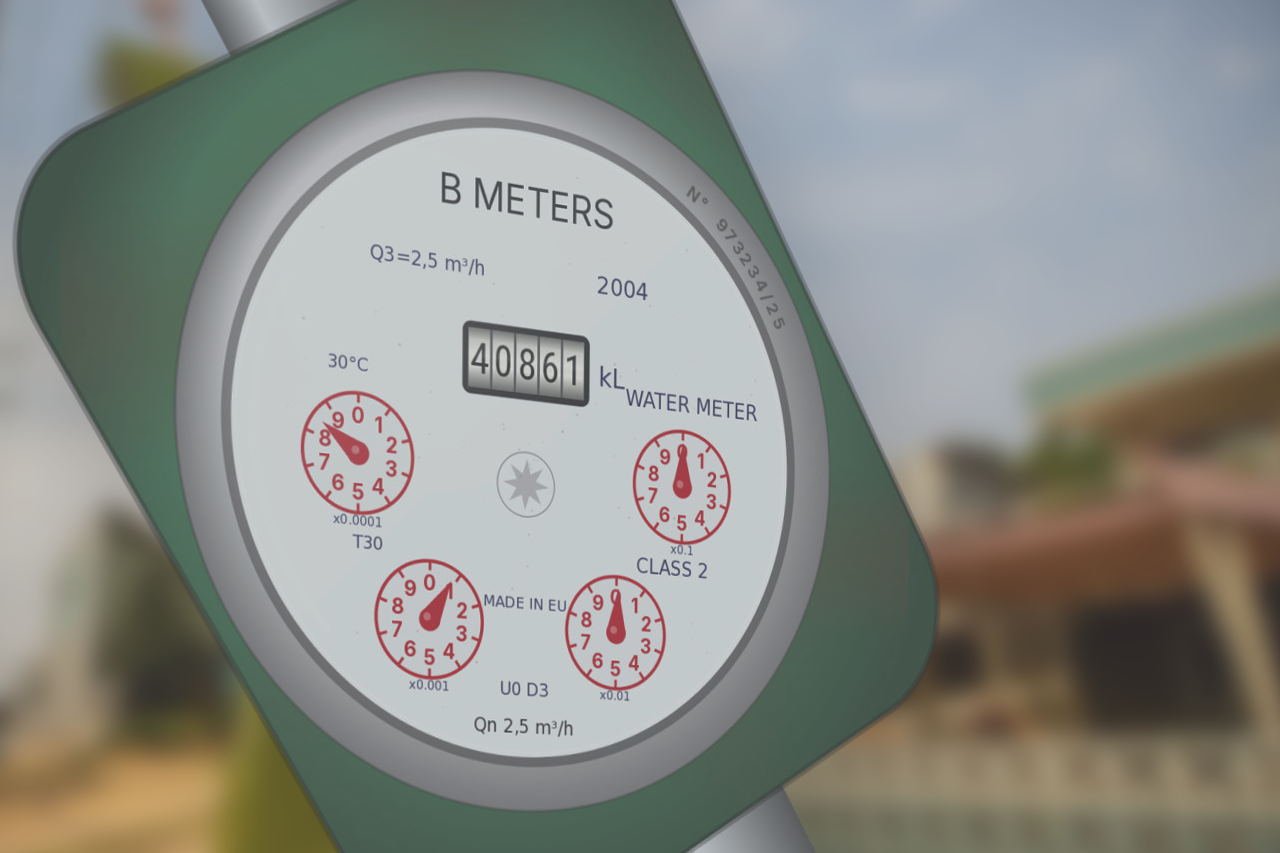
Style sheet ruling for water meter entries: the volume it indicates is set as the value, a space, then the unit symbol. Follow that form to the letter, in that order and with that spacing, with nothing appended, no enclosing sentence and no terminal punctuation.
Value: 40861.0008 kL
